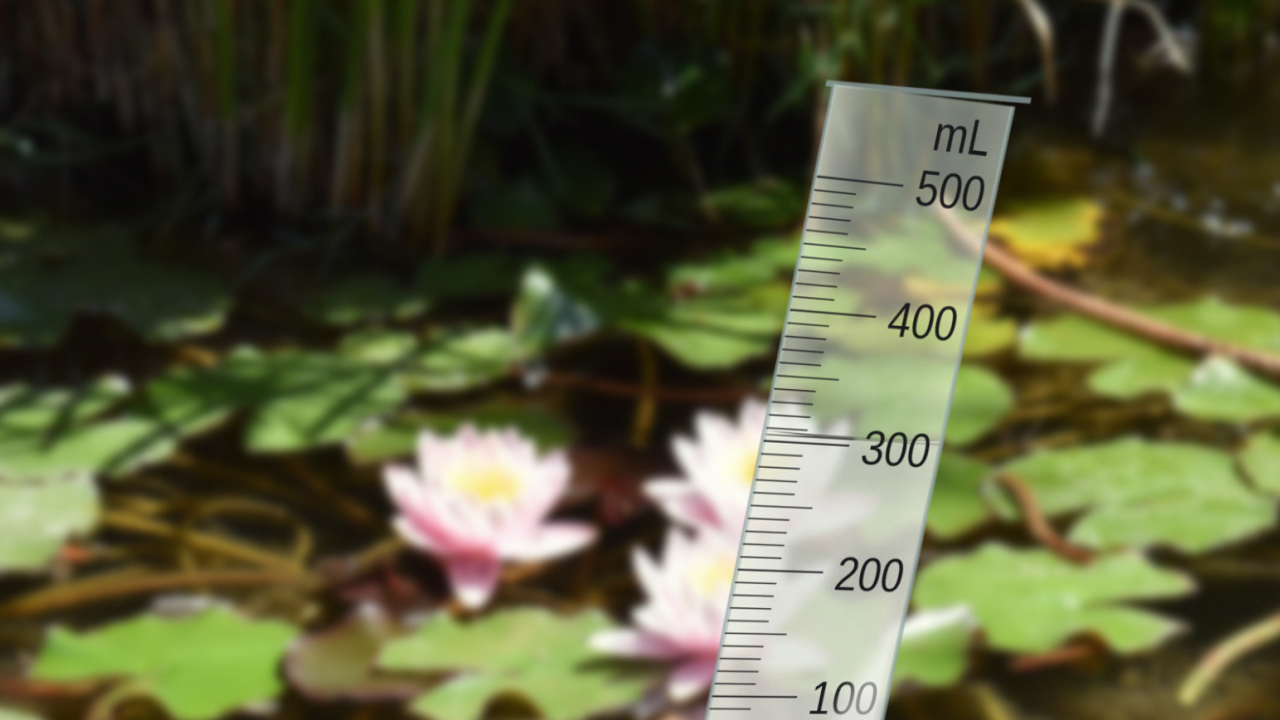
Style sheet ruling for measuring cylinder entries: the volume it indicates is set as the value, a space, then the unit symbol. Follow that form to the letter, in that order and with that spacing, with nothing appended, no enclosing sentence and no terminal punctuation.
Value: 305 mL
